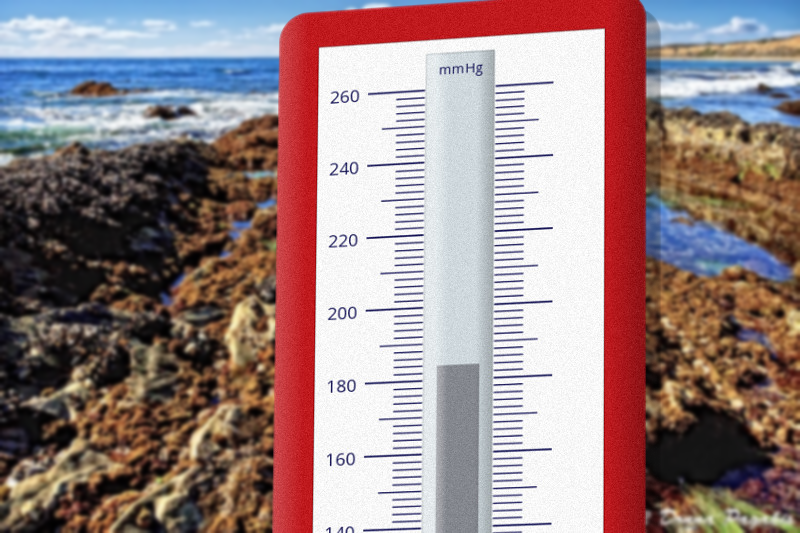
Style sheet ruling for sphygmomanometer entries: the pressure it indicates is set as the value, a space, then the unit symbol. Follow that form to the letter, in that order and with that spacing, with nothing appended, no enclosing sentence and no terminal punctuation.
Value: 184 mmHg
